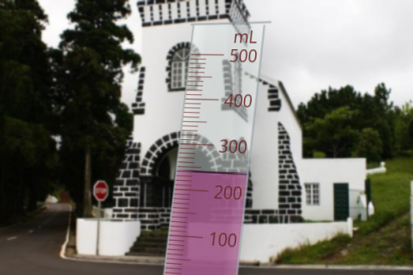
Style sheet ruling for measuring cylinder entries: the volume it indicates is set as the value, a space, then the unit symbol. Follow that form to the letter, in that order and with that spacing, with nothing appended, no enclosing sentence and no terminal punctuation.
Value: 240 mL
